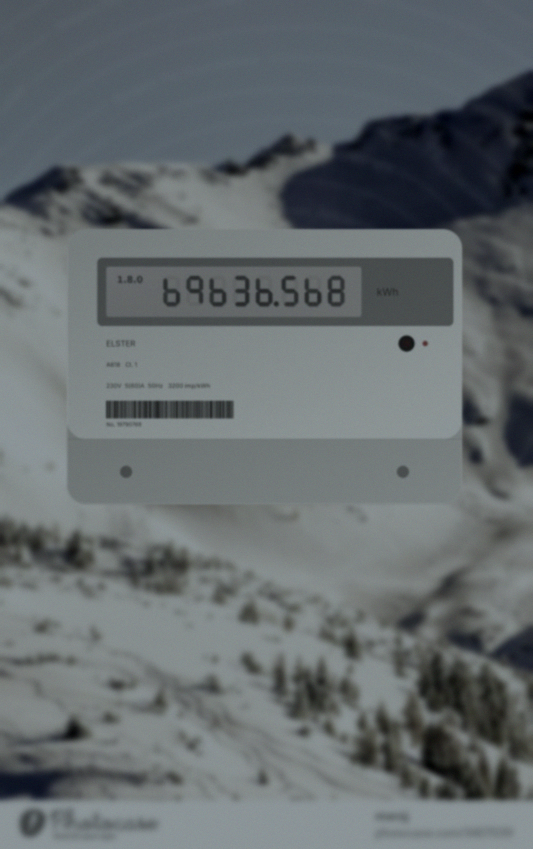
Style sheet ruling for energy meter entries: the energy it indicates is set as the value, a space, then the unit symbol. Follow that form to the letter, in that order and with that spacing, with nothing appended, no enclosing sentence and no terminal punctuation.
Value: 69636.568 kWh
